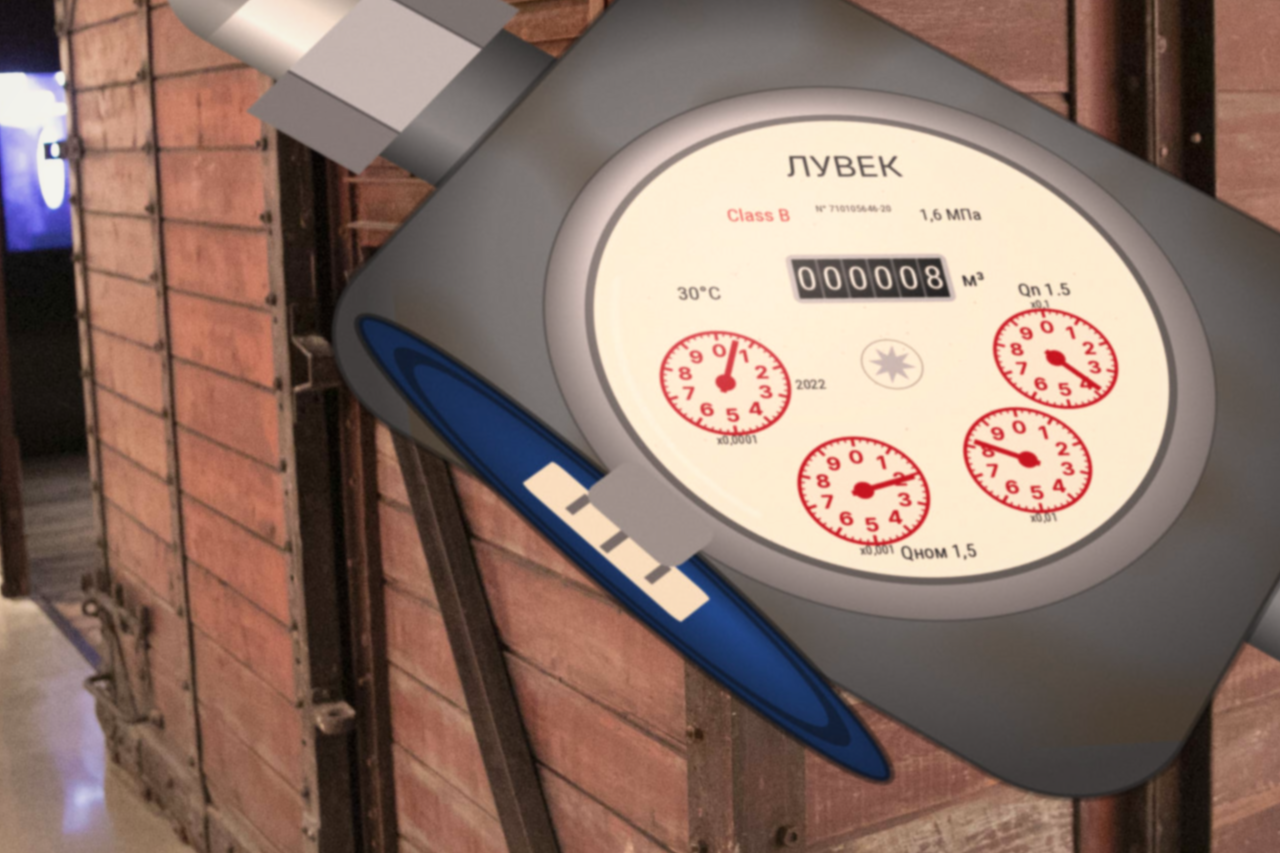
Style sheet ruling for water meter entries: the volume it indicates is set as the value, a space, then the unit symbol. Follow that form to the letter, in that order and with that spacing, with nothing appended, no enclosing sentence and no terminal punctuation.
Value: 8.3820 m³
